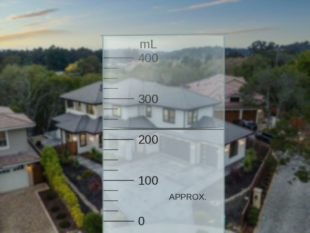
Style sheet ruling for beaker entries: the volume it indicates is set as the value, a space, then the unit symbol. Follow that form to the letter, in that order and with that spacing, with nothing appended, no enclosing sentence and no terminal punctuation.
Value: 225 mL
